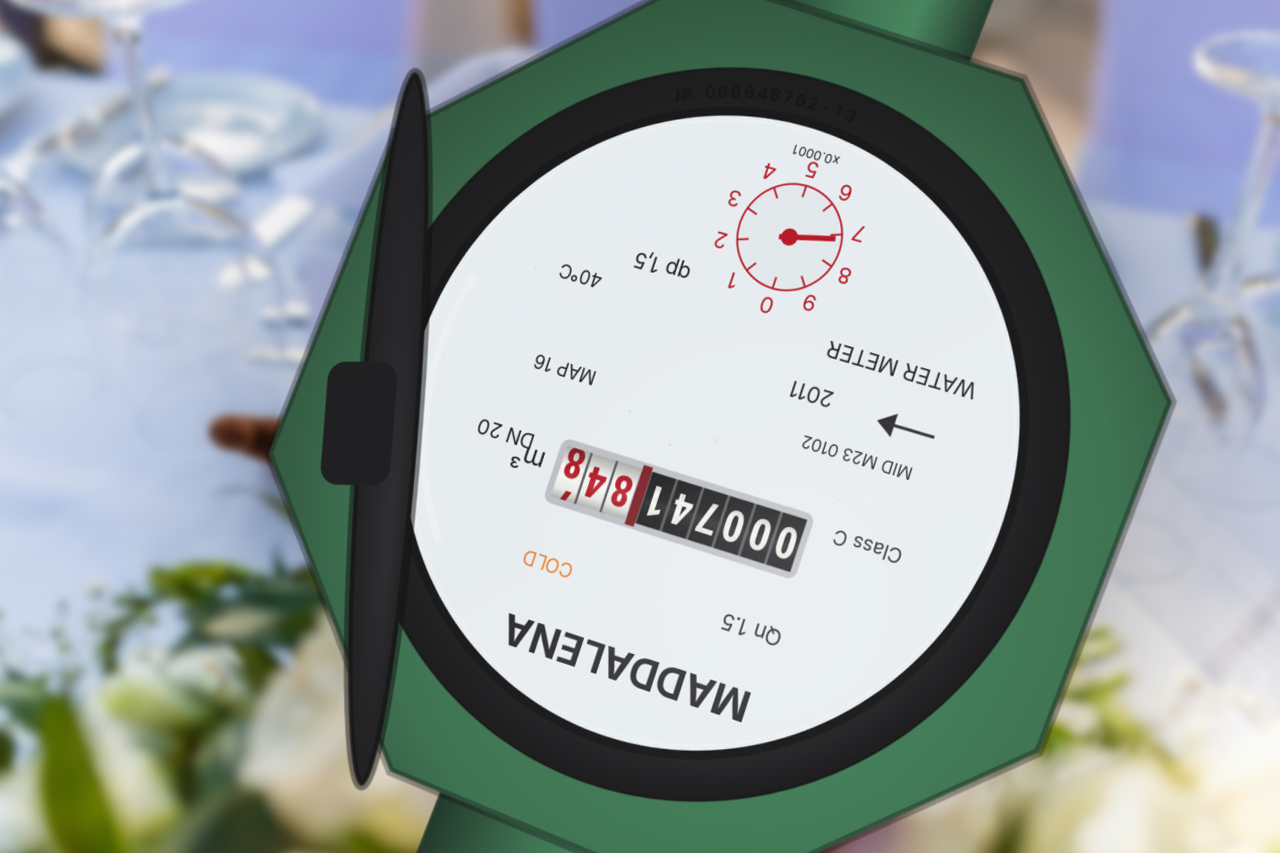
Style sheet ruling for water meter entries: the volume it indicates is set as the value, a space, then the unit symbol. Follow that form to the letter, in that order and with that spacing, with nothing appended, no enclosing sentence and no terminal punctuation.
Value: 741.8477 m³
